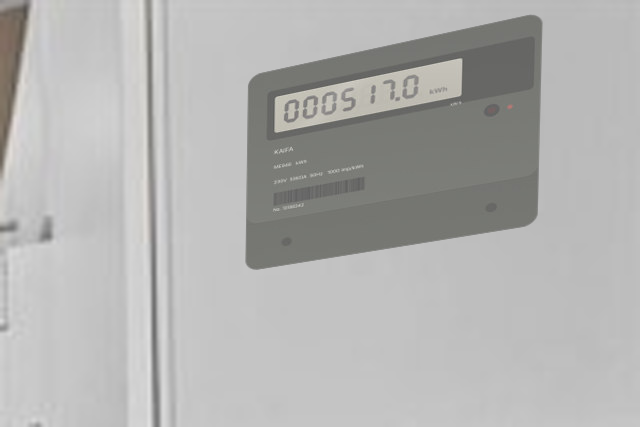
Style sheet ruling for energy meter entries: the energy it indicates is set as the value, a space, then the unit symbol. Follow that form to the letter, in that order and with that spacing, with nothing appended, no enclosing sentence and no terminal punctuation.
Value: 517.0 kWh
